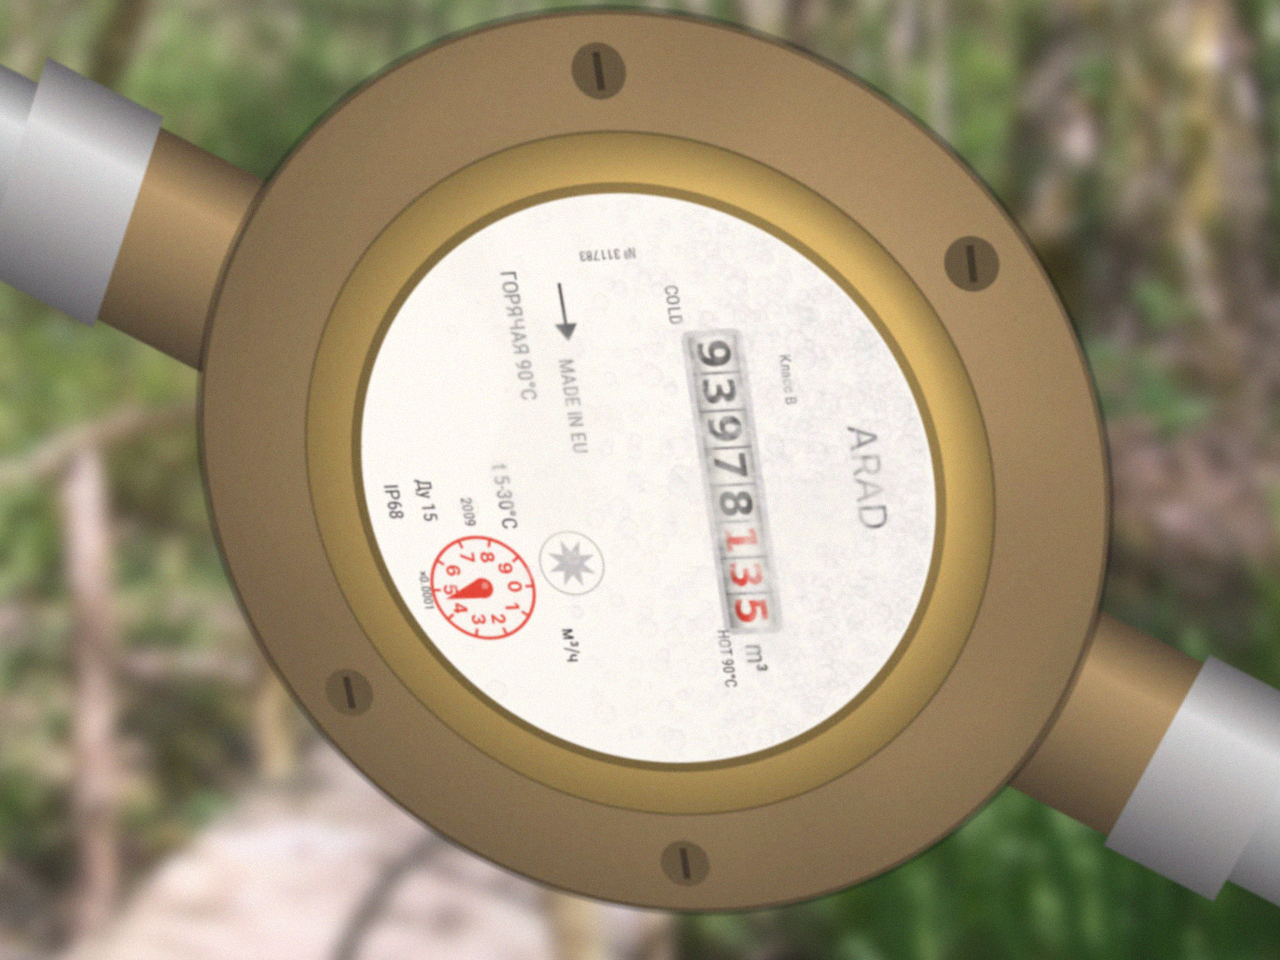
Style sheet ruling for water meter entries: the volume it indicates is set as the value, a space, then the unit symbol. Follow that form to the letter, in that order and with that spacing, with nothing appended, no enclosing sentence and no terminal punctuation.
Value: 93978.1354 m³
